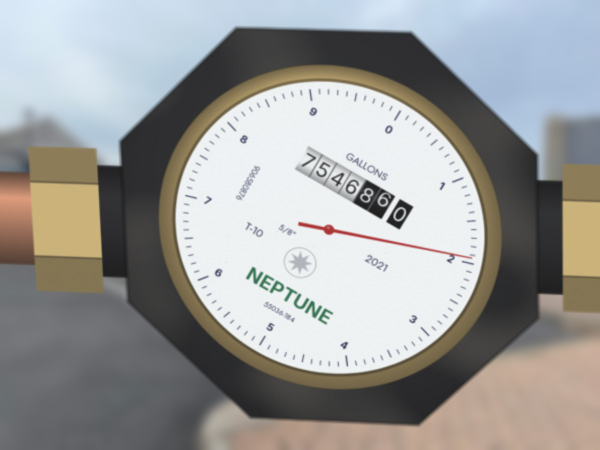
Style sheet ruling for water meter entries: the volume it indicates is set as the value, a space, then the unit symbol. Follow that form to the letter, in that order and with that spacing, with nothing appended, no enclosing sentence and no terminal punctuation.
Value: 7546861.9 gal
